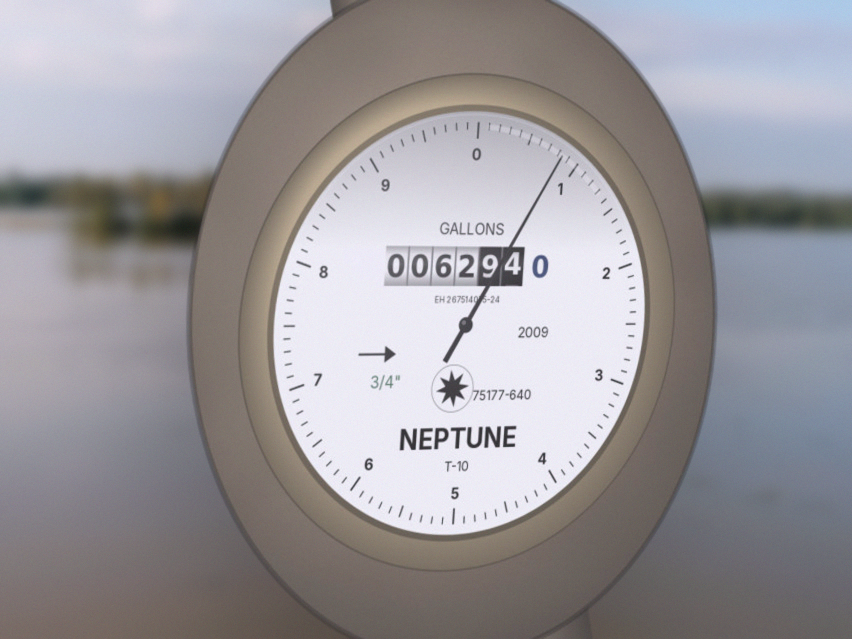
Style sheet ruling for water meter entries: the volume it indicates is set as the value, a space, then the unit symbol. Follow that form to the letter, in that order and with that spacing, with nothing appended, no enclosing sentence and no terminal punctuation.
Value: 62940.8 gal
